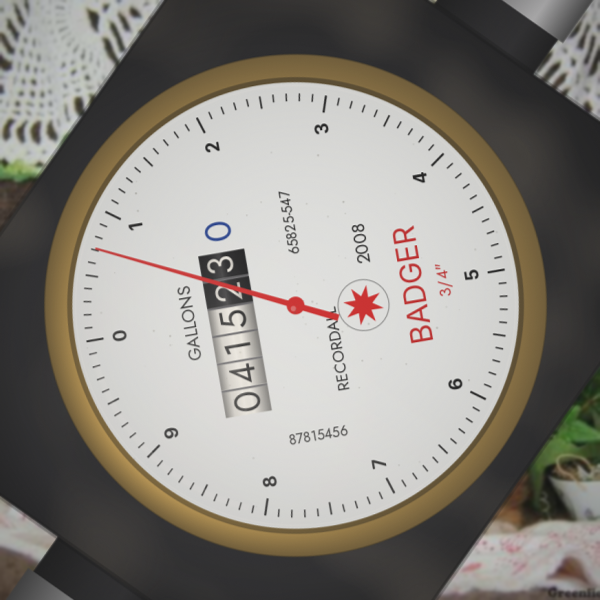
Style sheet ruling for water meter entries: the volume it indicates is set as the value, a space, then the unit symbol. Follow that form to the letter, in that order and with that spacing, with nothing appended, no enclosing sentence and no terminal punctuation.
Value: 415230.7 gal
